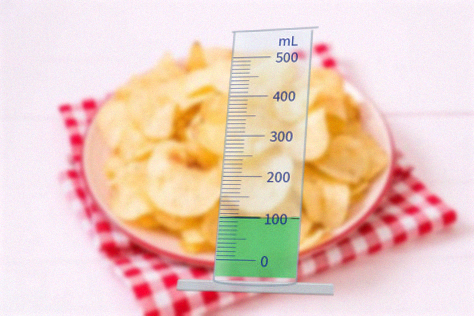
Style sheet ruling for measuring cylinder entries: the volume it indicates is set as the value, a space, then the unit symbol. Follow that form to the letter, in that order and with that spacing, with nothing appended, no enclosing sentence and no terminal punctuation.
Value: 100 mL
